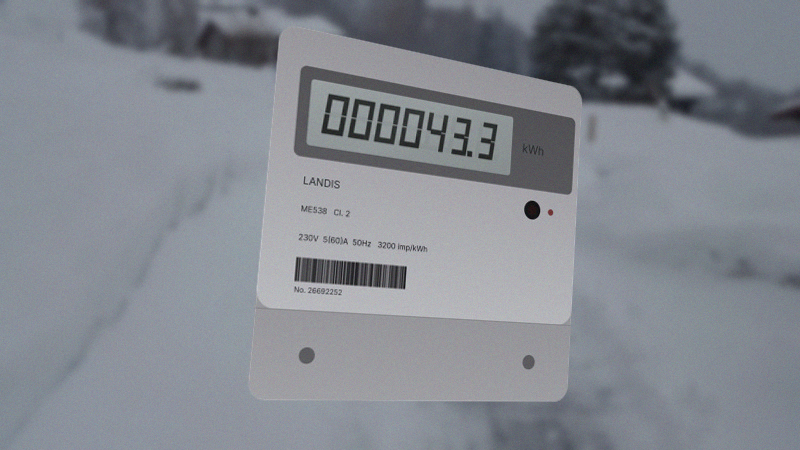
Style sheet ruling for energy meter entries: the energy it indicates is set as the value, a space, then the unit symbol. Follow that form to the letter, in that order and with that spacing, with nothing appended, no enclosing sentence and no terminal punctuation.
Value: 43.3 kWh
